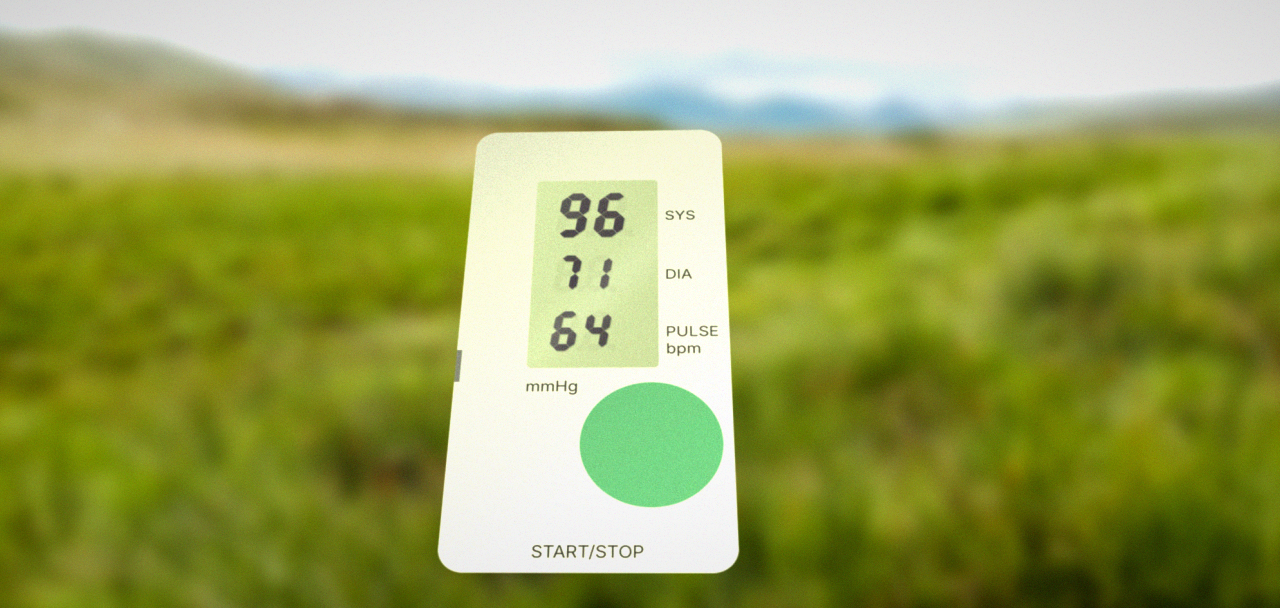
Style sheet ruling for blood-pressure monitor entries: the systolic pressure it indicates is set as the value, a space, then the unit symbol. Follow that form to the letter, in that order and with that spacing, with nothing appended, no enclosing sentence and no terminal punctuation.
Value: 96 mmHg
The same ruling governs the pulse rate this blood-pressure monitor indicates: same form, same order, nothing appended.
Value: 64 bpm
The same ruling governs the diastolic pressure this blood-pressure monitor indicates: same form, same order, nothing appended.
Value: 71 mmHg
